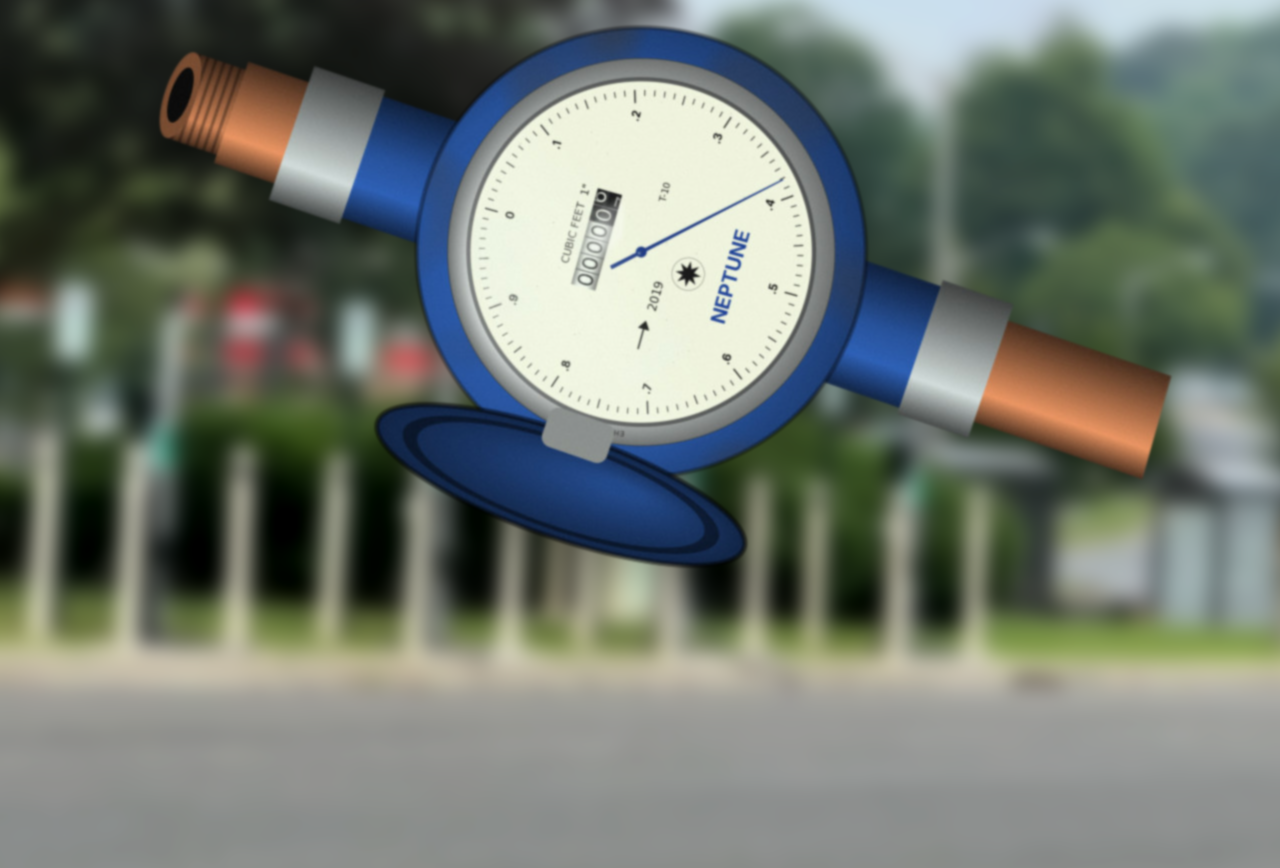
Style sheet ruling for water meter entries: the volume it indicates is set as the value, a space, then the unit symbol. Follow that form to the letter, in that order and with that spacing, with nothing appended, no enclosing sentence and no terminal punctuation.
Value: 6.38 ft³
